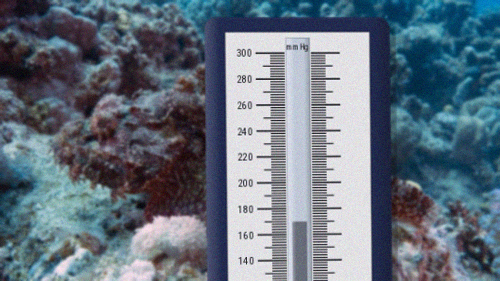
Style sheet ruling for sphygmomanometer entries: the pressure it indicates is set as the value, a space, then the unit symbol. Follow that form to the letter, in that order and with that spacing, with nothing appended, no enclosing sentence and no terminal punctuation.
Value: 170 mmHg
